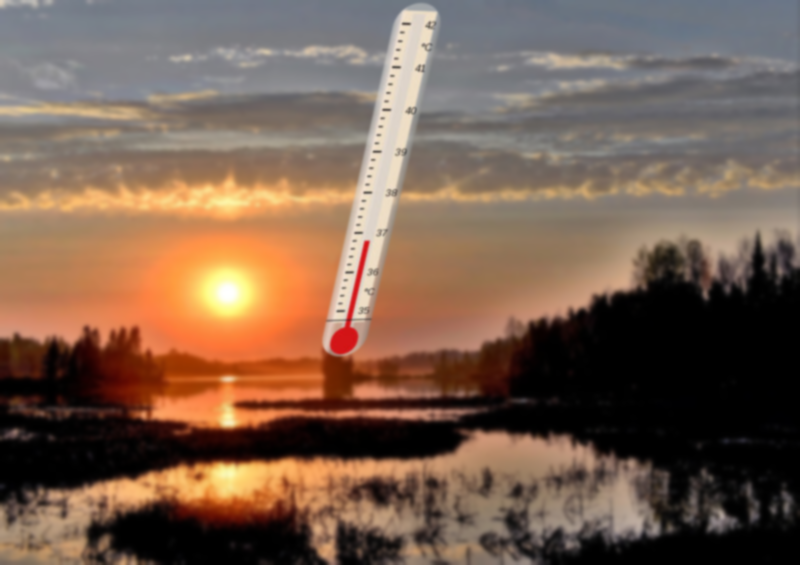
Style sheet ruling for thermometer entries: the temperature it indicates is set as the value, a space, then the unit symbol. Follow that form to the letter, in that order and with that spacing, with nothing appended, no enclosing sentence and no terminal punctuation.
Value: 36.8 °C
